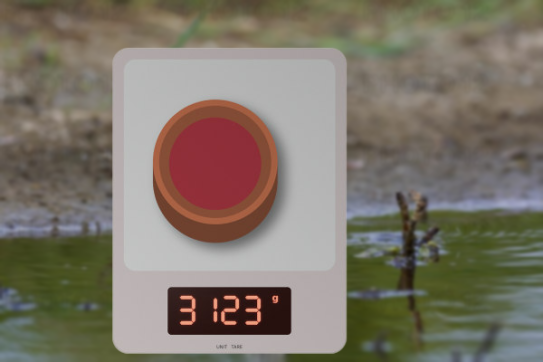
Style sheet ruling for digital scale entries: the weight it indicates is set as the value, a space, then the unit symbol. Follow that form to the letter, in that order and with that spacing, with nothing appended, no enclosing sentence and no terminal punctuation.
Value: 3123 g
